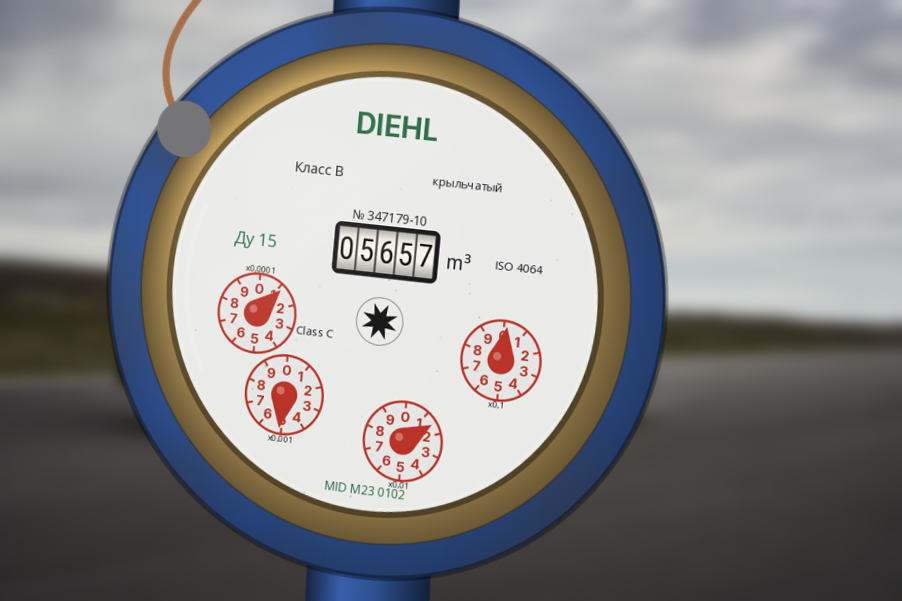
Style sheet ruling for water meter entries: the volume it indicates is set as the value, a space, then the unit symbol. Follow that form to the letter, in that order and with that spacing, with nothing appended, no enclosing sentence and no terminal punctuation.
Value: 5657.0151 m³
